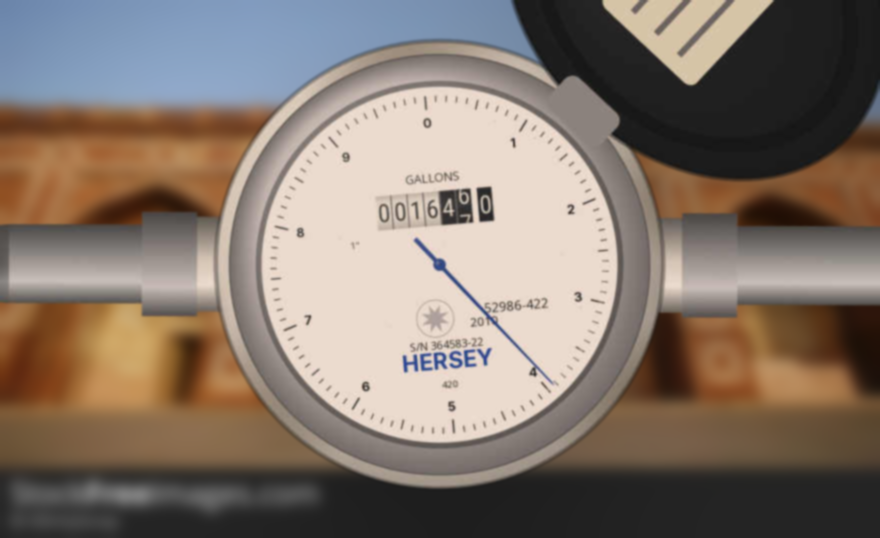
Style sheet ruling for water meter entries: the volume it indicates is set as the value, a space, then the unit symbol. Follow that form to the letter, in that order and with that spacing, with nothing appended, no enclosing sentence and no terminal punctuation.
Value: 16463.9 gal
